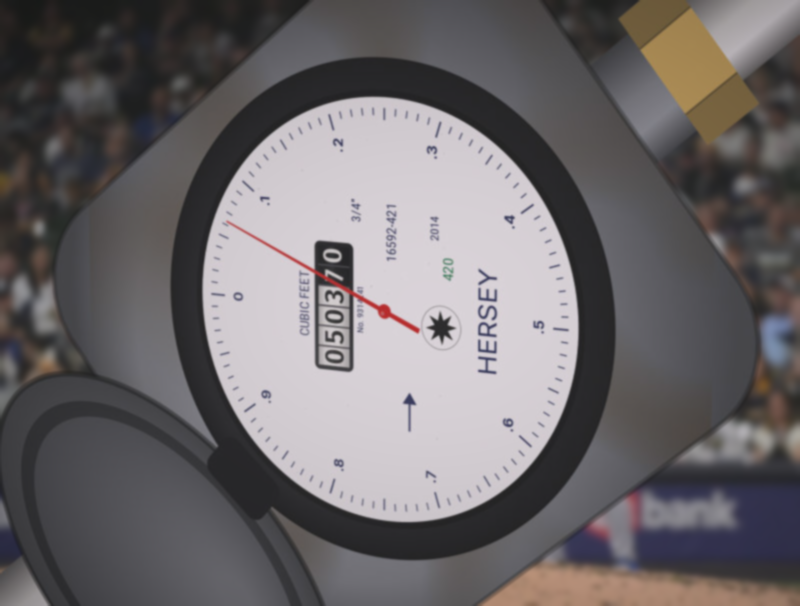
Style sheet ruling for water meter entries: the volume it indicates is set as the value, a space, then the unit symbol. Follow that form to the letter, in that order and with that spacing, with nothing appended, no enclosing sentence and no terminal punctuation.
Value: 50370.06 ft³
